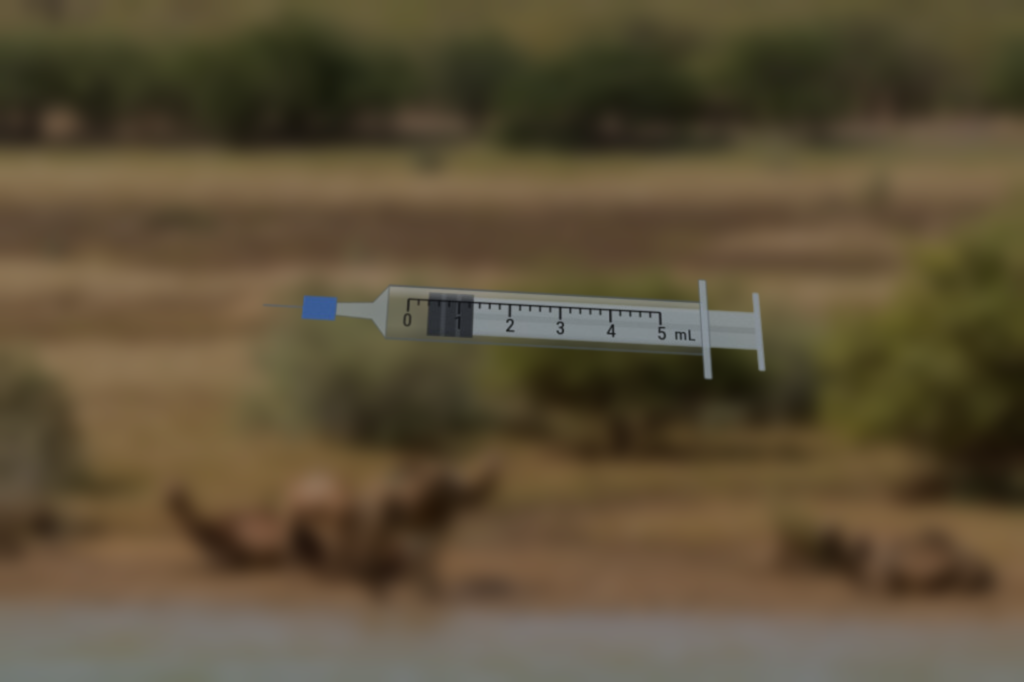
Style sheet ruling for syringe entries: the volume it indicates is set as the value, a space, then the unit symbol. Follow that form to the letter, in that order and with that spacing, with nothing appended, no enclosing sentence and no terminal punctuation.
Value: 0.4 mL
